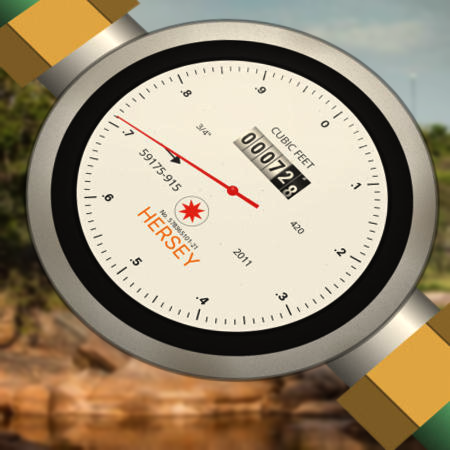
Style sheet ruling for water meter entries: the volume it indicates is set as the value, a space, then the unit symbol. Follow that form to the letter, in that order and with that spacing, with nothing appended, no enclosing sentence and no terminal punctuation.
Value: 727.71 ft³
